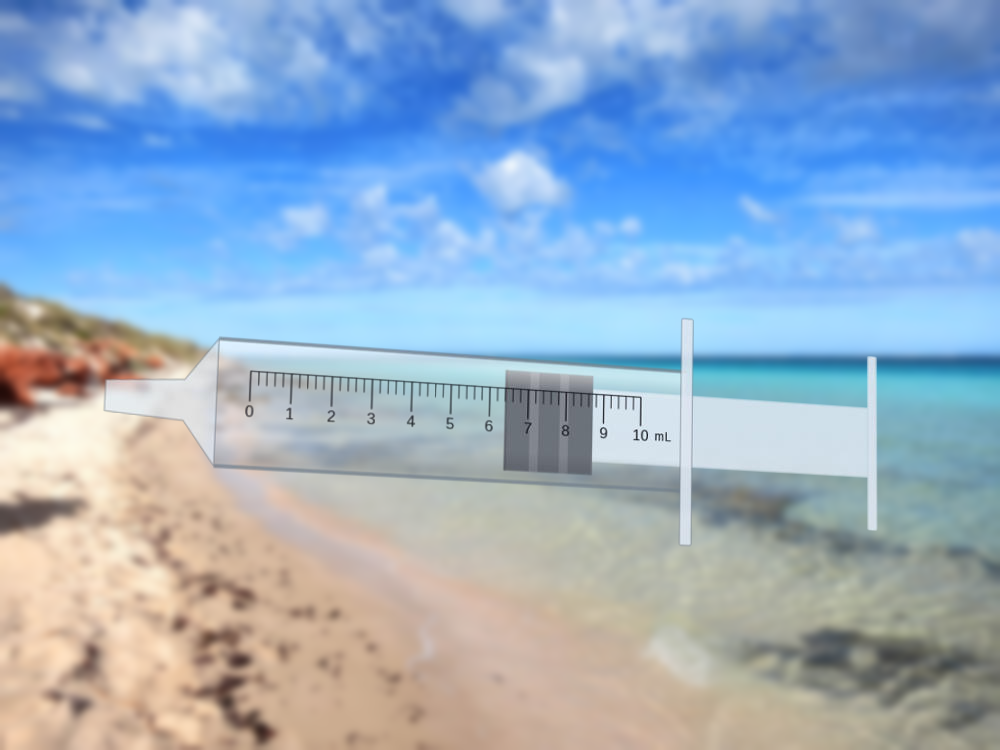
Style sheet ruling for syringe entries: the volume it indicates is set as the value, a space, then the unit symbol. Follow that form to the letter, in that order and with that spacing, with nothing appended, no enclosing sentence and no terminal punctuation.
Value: 6.4 mL
